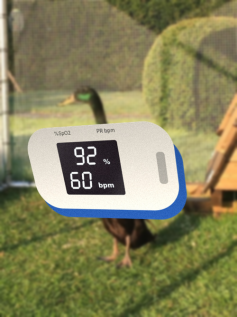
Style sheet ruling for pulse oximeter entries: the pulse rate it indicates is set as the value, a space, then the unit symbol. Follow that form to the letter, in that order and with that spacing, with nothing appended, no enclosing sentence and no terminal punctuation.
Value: 60 bpm
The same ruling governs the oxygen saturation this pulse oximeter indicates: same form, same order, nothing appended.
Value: 92 %
